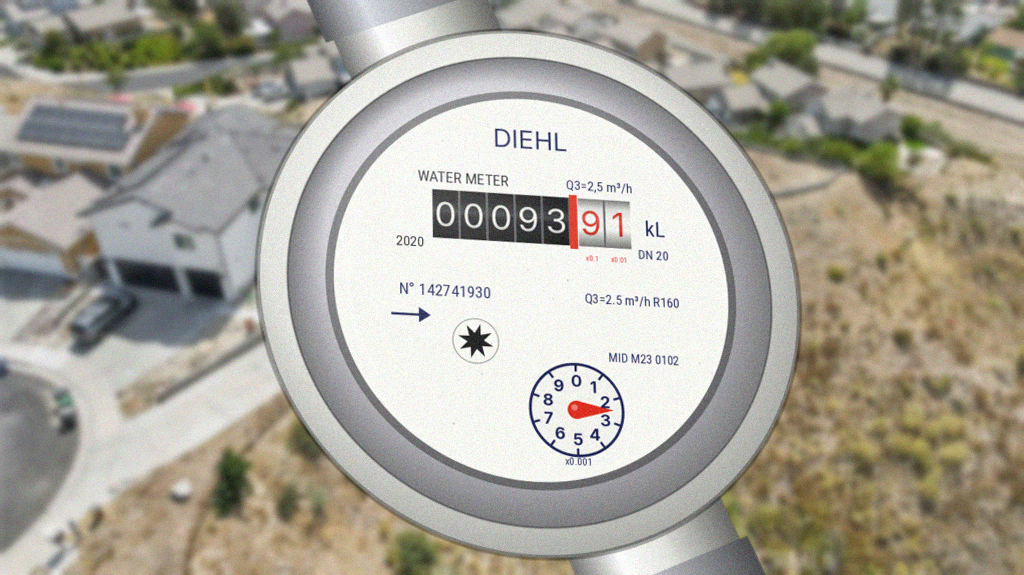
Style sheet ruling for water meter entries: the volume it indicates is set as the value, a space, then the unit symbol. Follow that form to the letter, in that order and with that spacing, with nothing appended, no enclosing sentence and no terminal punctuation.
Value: 93.912 kL
